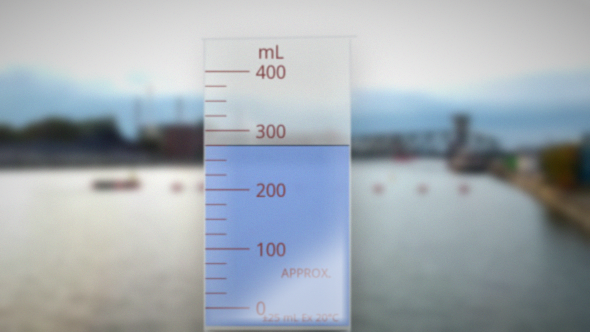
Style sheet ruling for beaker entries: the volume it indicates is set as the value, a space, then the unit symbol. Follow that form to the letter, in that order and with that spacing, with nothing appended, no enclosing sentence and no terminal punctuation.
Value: 275 mL
